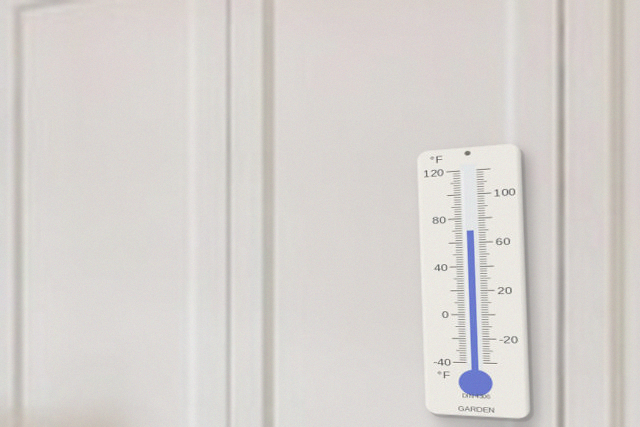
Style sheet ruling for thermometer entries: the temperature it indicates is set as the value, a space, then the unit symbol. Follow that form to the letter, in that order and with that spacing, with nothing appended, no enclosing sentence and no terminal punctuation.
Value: 70 °F
